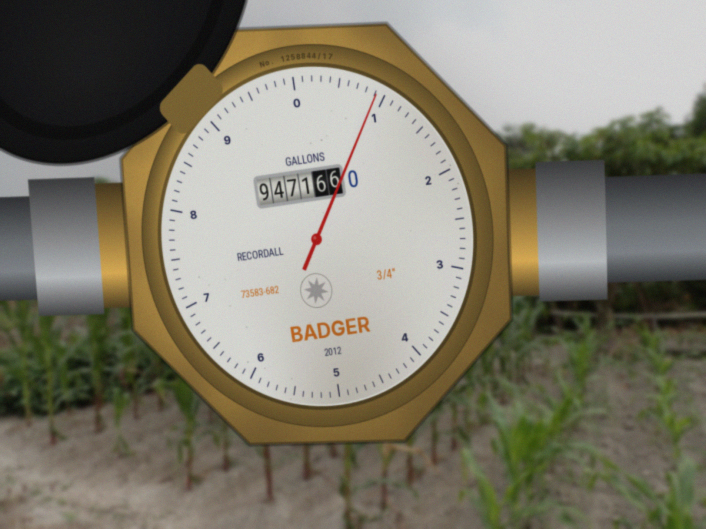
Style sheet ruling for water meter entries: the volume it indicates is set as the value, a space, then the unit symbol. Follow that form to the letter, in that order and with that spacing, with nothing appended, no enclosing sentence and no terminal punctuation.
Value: 9471660.9 gal
